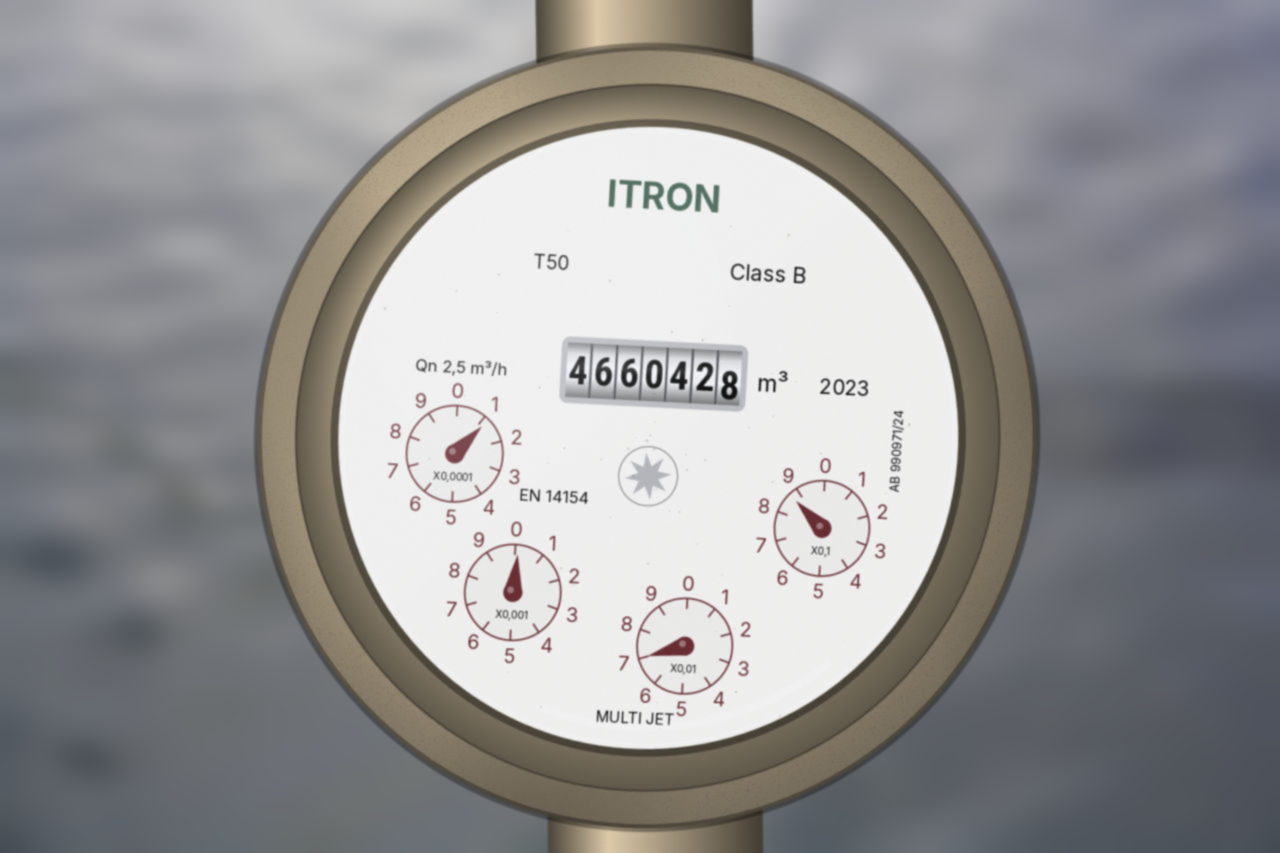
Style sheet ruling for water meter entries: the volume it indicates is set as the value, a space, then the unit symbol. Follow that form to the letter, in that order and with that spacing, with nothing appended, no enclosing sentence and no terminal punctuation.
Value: 4660427.8701 m³
